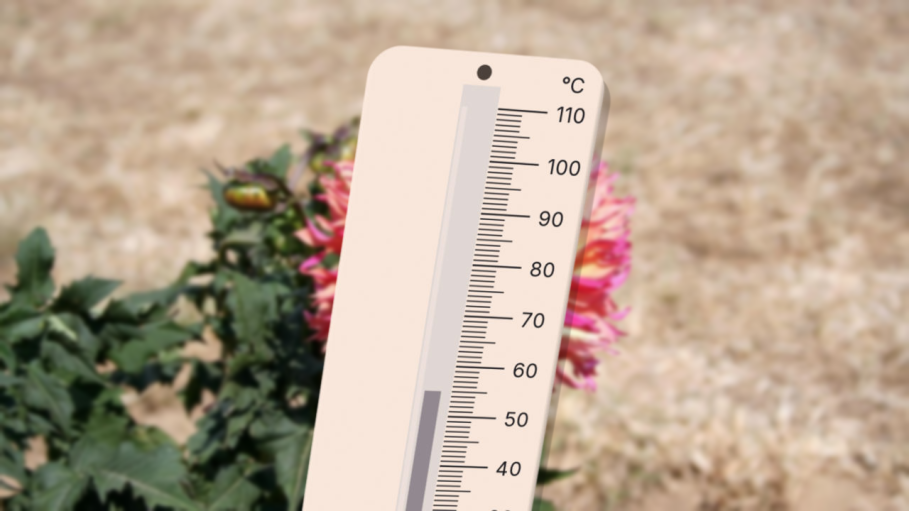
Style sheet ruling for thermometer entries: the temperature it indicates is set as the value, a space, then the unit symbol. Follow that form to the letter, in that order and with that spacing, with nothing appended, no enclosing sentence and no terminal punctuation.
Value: 55 °C
